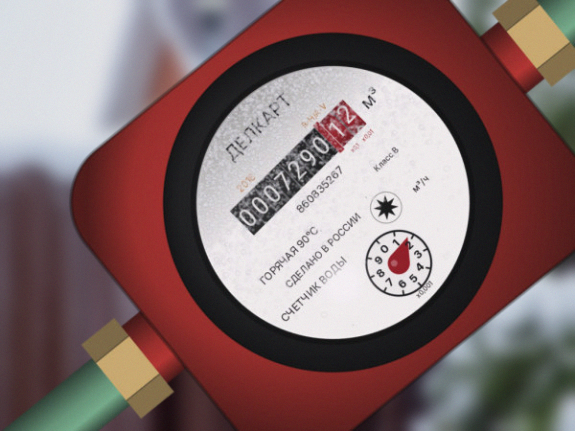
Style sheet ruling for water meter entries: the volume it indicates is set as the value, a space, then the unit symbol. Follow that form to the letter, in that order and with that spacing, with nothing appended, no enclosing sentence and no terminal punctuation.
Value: 7290.121 m³
